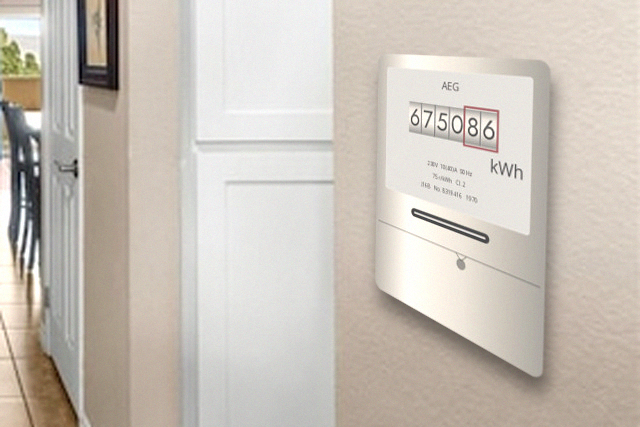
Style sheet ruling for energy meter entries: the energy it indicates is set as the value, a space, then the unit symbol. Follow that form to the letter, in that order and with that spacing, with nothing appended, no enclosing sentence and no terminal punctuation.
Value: 6750.86 kWh
